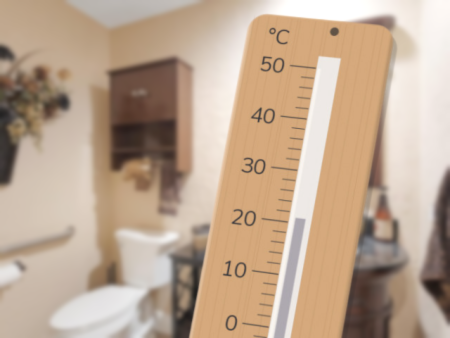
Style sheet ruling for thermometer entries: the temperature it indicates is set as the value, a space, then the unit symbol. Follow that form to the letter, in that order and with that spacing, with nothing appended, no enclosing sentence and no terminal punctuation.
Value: 21 °C
